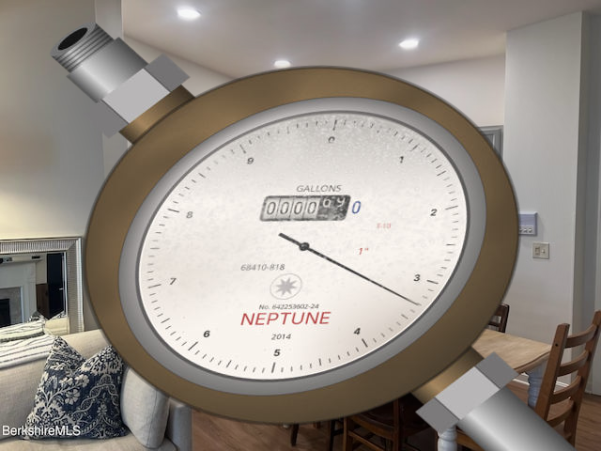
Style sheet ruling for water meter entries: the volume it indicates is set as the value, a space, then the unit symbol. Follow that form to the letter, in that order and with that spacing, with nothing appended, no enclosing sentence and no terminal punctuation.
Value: 693.3 gal
